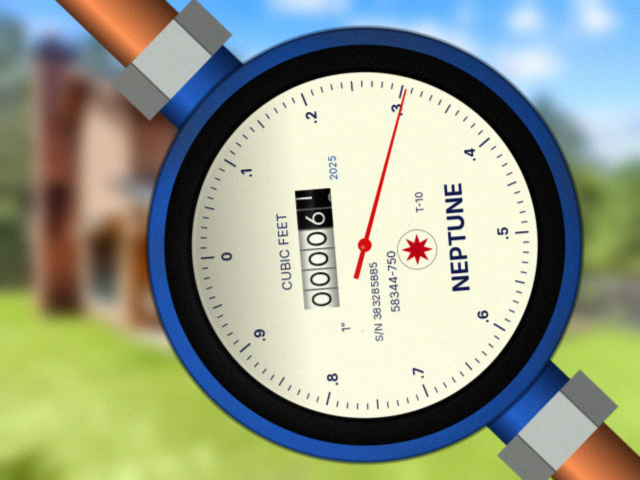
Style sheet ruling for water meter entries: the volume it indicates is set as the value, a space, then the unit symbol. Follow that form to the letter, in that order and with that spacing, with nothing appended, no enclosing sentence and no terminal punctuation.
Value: 61.30 ft³
